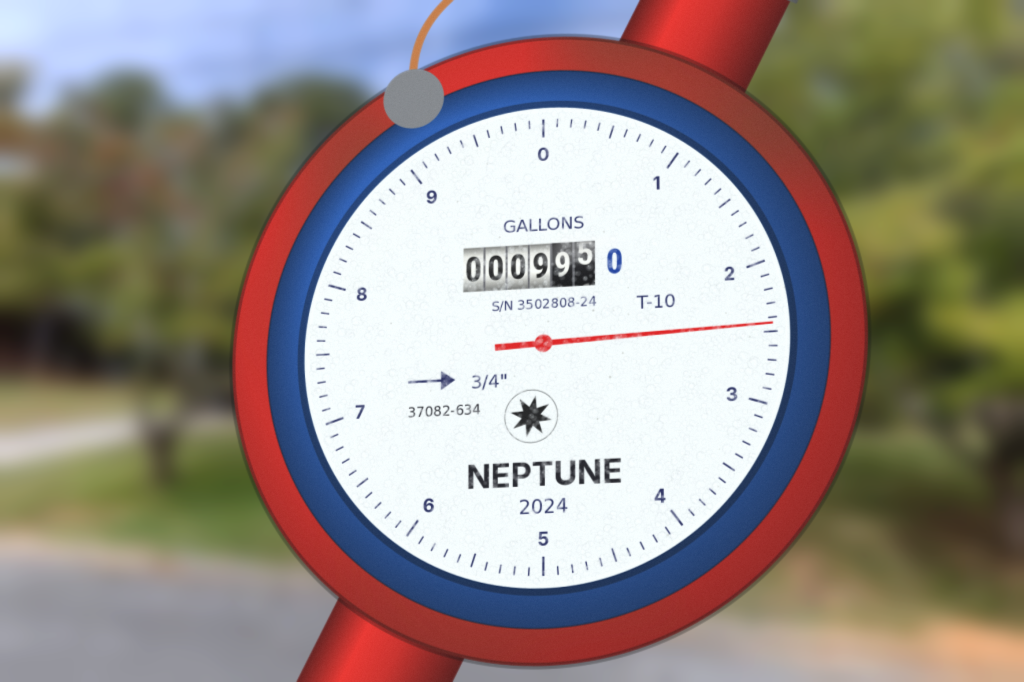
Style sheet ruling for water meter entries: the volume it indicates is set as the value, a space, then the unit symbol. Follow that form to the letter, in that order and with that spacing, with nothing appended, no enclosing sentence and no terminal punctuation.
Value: 9952.4 gal
